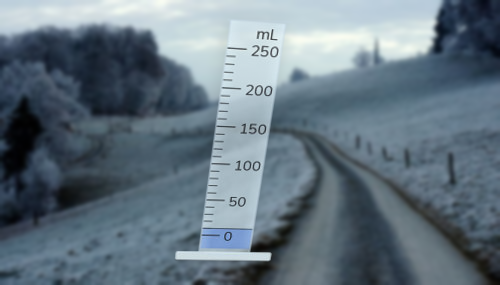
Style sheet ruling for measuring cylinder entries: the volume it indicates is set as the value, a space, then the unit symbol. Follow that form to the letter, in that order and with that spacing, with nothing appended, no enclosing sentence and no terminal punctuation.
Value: 10 mL
